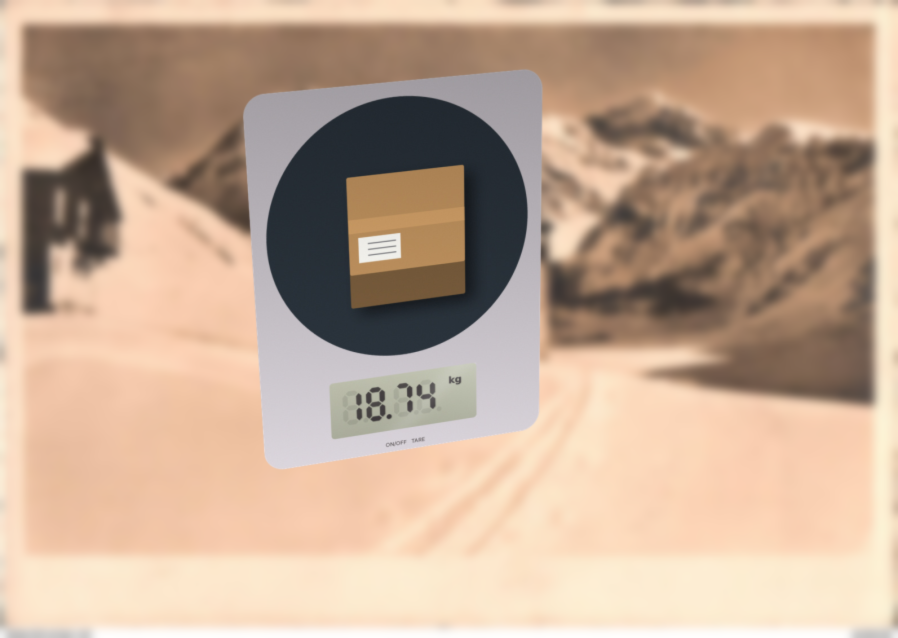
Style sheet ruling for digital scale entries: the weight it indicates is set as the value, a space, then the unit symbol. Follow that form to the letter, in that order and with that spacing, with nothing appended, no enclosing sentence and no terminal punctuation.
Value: 18.74 kg
